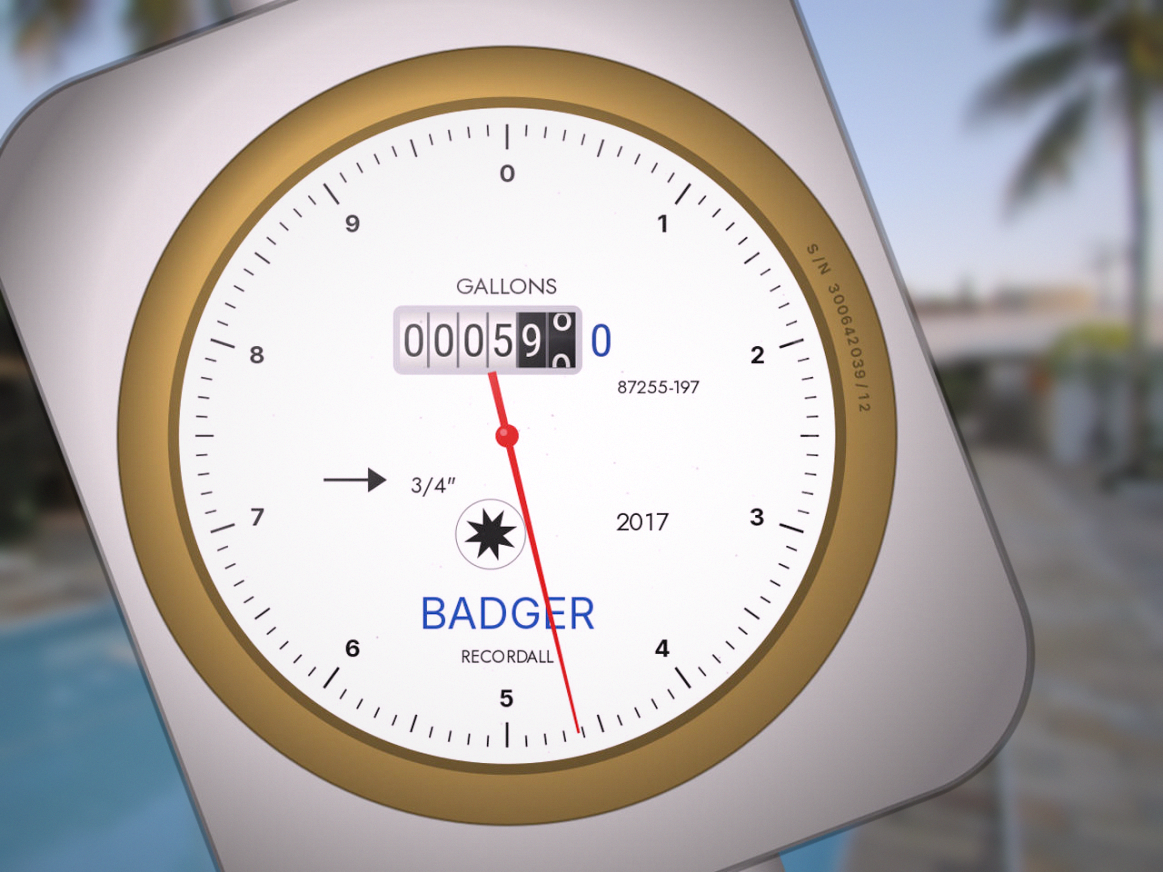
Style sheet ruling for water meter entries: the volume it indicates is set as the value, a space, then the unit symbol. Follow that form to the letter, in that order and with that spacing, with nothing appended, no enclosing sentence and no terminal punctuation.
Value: 5984.6 gal
